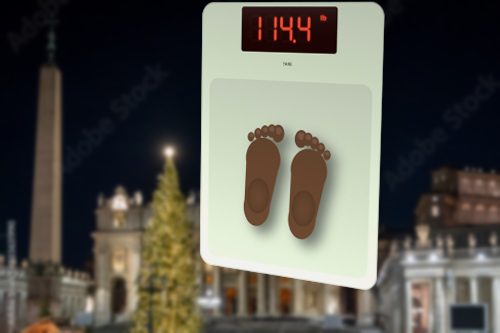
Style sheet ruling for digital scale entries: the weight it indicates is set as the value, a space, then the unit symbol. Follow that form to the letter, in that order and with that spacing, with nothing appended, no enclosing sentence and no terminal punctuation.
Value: 114.4 lb
